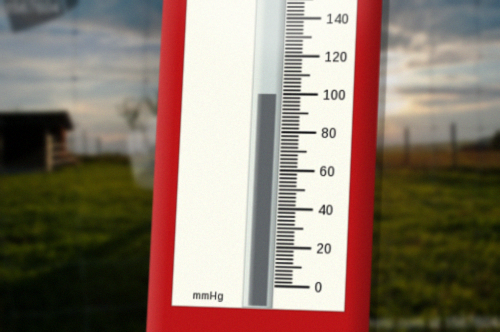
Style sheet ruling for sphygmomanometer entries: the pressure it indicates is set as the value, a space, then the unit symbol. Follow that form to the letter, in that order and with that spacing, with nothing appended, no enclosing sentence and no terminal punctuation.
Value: 100 mmHg
